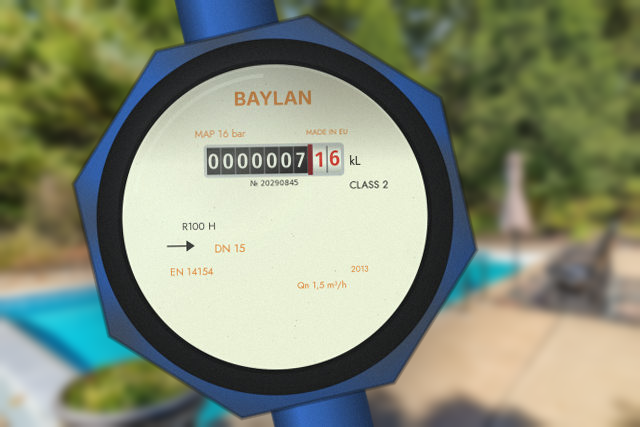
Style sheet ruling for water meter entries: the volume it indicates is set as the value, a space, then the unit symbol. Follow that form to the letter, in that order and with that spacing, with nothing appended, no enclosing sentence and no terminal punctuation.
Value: 7.16 kL
